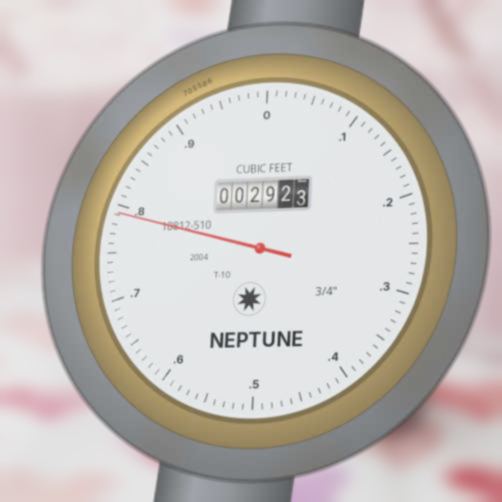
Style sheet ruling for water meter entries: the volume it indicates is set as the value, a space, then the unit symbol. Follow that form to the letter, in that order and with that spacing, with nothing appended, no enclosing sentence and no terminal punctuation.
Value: 2922.79 ft³
